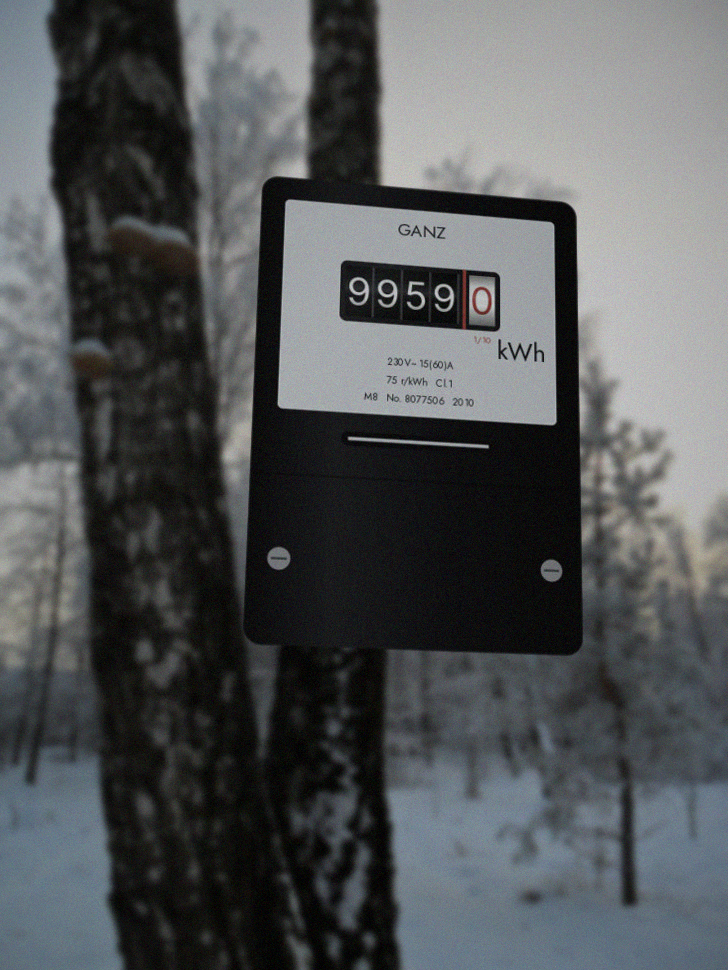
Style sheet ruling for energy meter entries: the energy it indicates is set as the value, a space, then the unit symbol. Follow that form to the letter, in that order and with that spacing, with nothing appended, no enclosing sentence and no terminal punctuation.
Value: 9959.0 kWh
